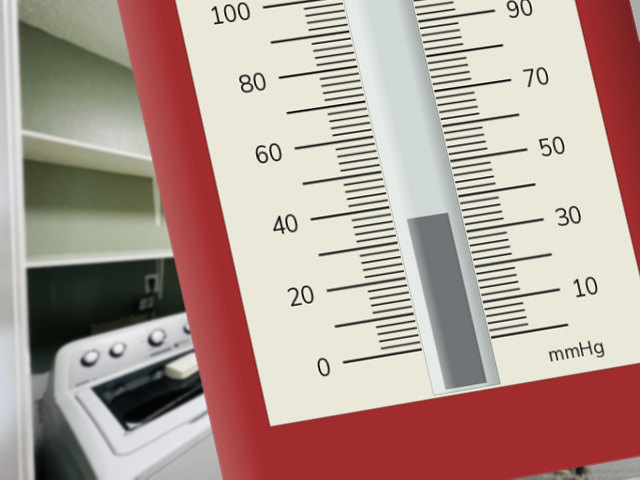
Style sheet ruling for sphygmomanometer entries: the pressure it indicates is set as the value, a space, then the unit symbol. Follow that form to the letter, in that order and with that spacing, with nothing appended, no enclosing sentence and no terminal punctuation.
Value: 36 mmHg
